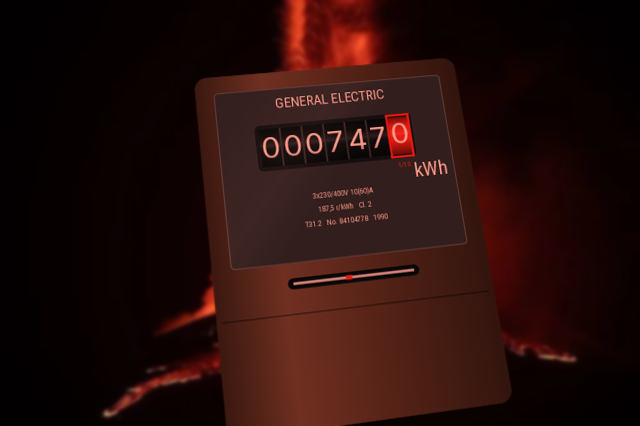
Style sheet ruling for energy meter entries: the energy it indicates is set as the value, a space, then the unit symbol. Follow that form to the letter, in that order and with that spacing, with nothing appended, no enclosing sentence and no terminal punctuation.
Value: 747.0 kWh
